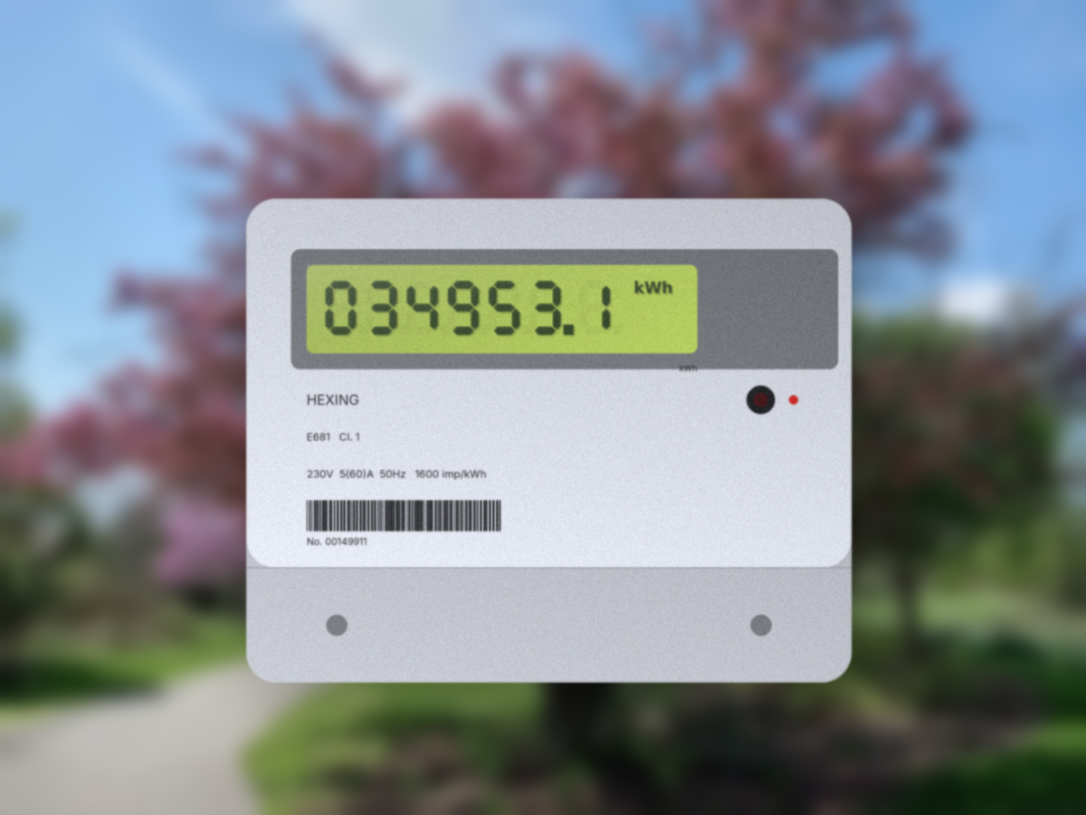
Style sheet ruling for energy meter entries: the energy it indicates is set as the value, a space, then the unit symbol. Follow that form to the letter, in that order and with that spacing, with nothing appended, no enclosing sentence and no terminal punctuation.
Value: 34953.1 kWh
